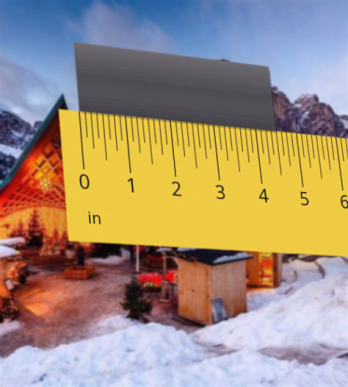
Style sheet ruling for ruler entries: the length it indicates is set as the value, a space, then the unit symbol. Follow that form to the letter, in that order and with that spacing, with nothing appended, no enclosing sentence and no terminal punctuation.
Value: 4.5 in
